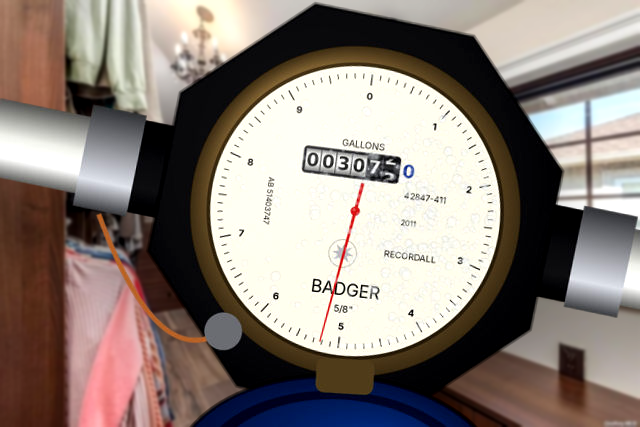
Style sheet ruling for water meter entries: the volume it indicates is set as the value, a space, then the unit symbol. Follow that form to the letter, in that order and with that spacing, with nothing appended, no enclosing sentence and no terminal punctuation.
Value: 30725.2 gal
